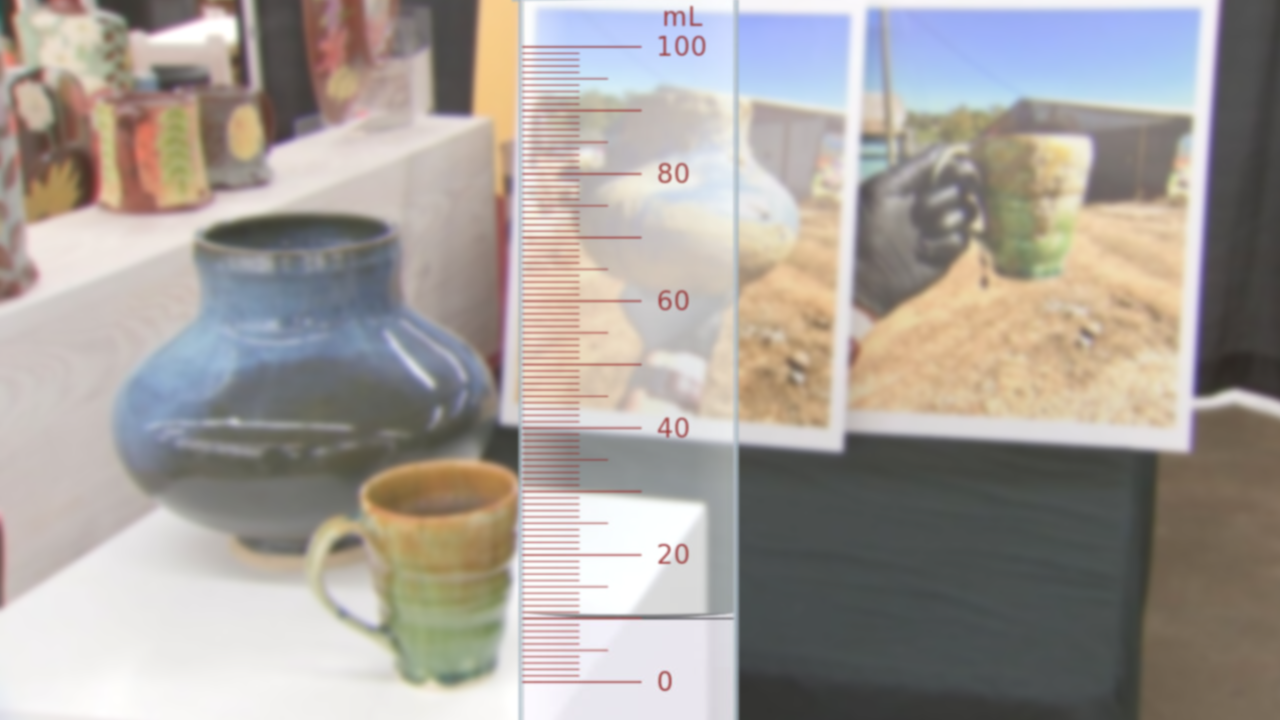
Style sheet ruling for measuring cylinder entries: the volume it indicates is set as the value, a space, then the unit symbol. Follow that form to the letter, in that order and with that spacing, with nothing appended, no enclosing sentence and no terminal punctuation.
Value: 10 mL
